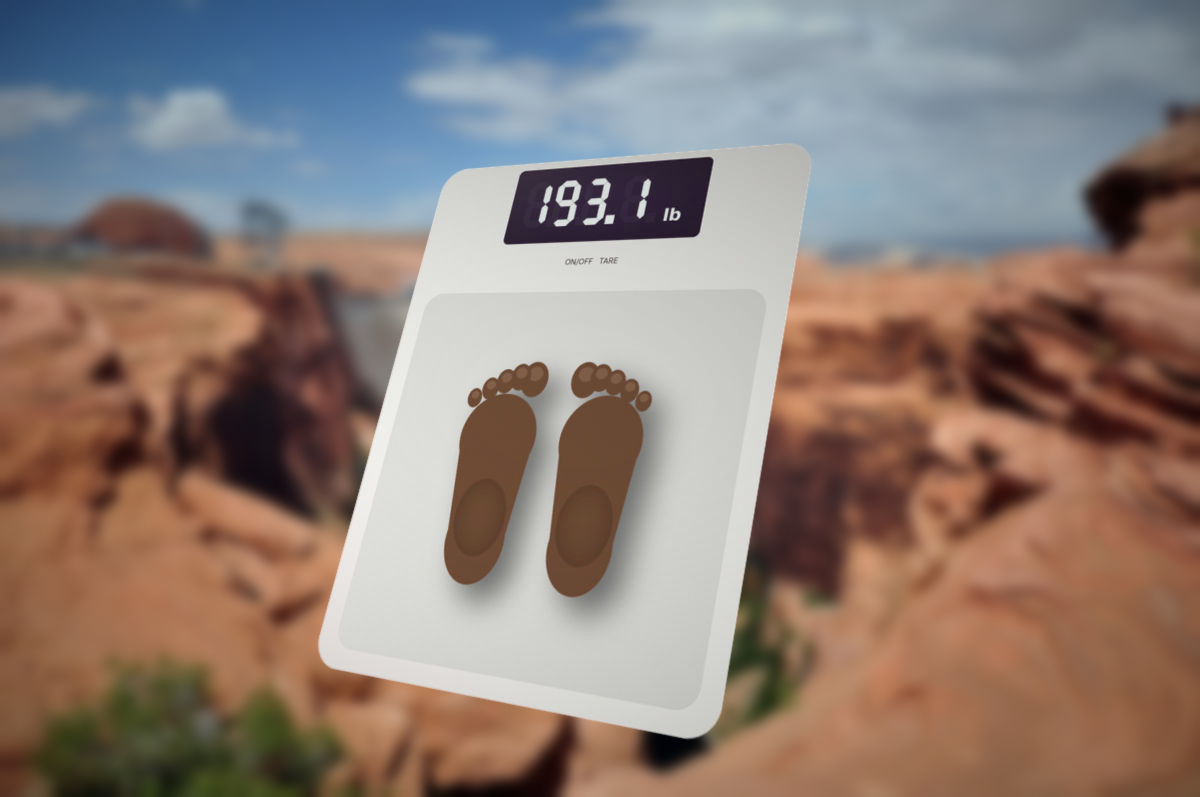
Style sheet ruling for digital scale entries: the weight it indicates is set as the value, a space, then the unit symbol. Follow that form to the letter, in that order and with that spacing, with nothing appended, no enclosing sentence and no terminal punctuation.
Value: 193.1 lb
